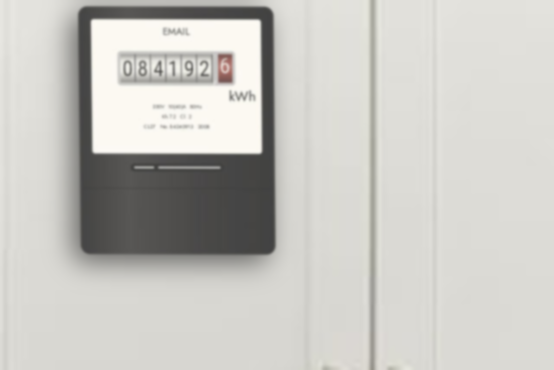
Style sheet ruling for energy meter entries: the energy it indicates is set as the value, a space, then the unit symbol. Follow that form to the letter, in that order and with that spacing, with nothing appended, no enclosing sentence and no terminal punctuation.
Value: 84192.6 kWh
